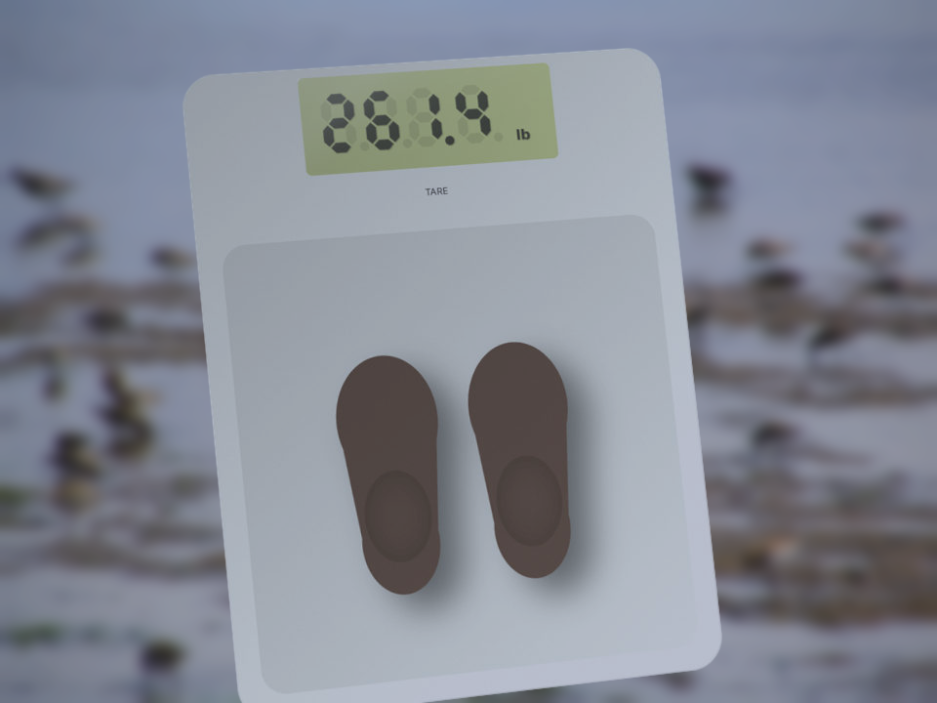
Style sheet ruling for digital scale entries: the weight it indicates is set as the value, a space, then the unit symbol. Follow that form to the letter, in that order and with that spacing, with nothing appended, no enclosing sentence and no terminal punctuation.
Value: 261.4 lb
